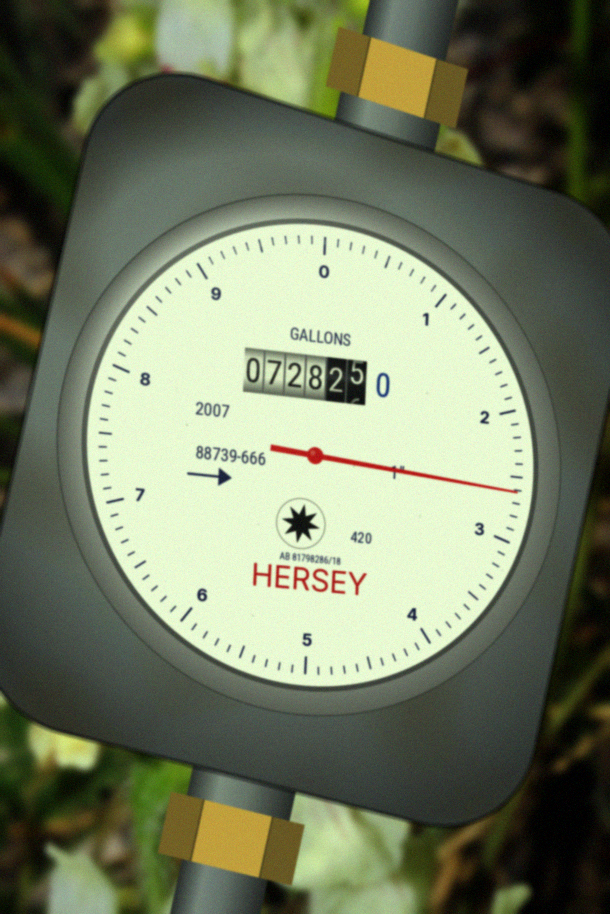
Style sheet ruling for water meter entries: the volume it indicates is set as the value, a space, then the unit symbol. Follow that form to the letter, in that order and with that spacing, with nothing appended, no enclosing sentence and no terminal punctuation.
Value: 728252.6 gal
